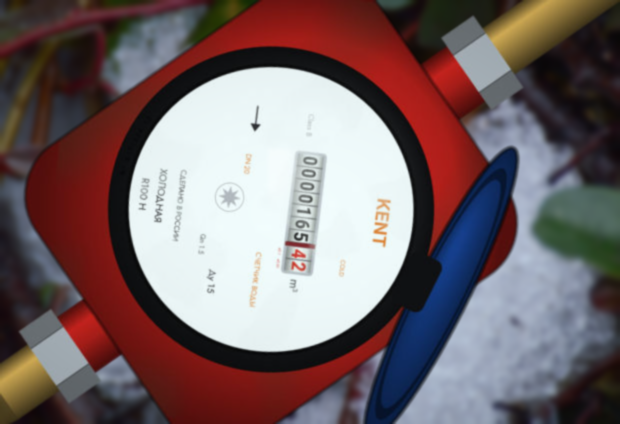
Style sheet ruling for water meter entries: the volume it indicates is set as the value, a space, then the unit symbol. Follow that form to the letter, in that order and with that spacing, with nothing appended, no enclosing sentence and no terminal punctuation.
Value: 165.42 m³
